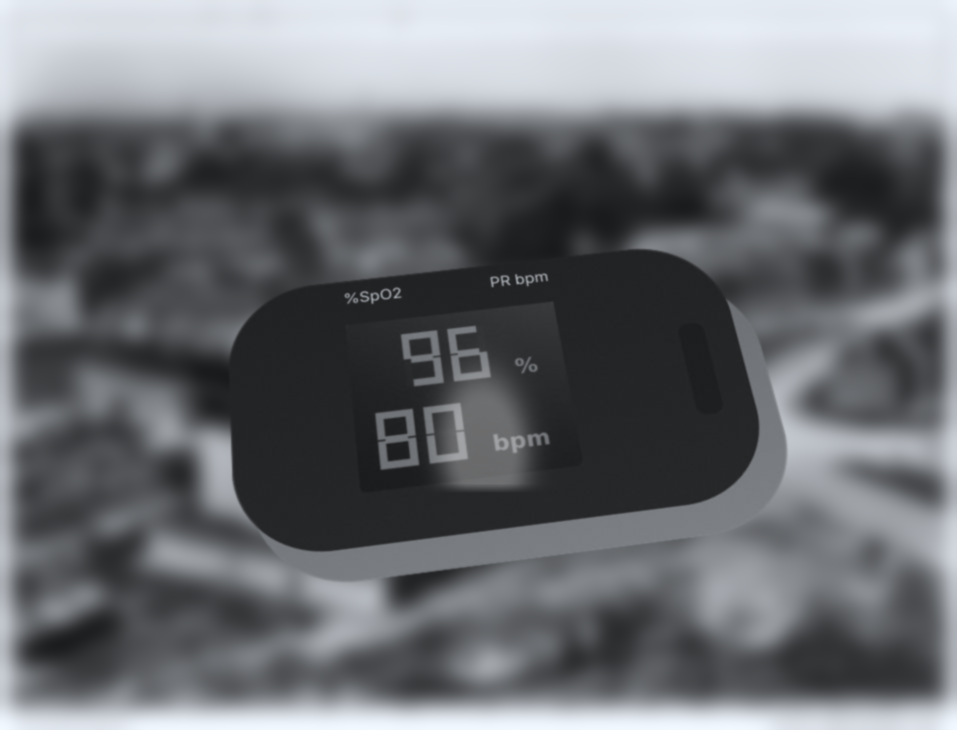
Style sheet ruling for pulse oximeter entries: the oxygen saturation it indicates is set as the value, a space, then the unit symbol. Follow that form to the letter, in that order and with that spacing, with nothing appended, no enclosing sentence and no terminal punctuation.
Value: 96 %
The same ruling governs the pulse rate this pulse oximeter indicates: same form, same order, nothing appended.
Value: 80 bpm
